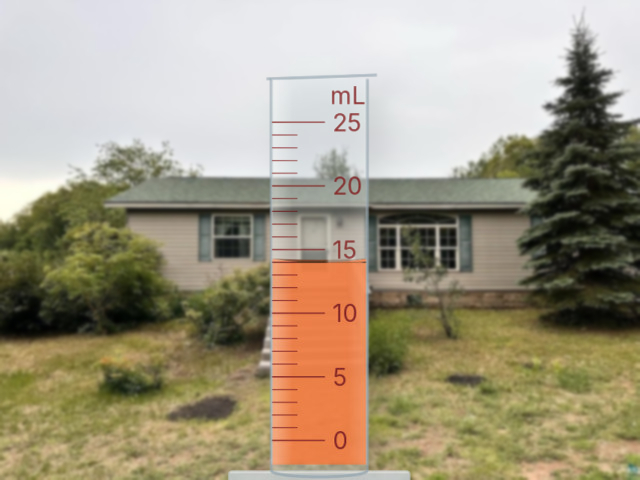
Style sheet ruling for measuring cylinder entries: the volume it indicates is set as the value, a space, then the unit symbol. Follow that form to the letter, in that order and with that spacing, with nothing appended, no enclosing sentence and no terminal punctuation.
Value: 14 mL
